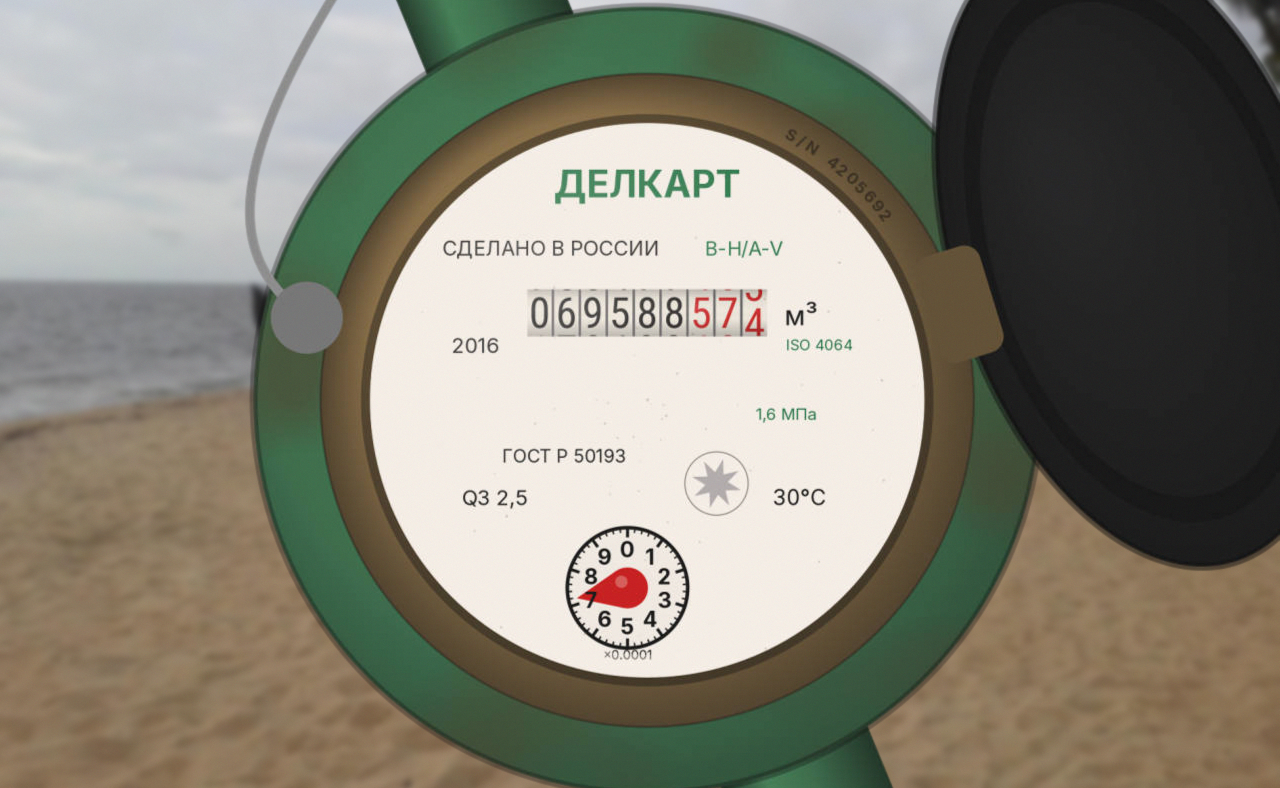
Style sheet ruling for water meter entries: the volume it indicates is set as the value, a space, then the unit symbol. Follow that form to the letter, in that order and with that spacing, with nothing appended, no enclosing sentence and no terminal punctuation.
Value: 69588.5737 m³
